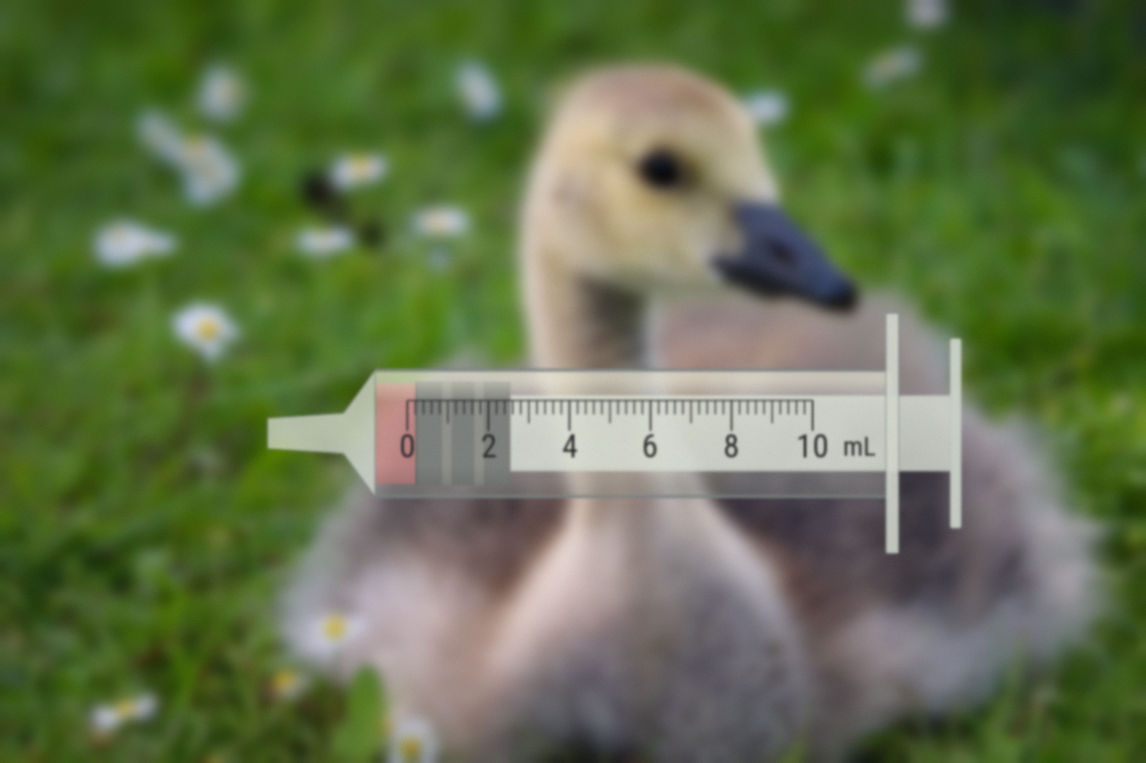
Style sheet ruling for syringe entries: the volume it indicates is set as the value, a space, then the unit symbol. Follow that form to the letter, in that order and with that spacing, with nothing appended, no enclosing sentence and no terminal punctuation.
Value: 0.2 mL
